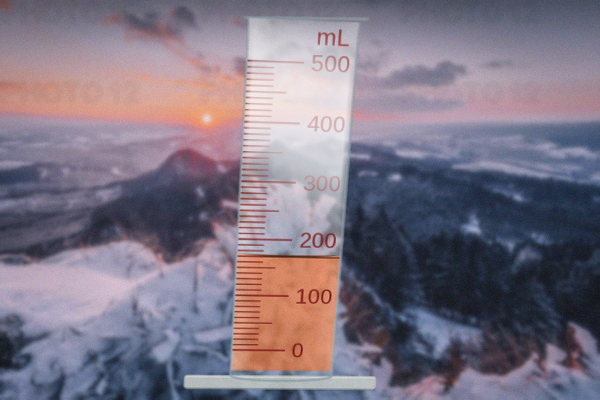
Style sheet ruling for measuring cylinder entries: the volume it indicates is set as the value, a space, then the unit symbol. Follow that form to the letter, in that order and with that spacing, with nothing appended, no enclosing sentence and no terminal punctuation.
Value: 170 mL
